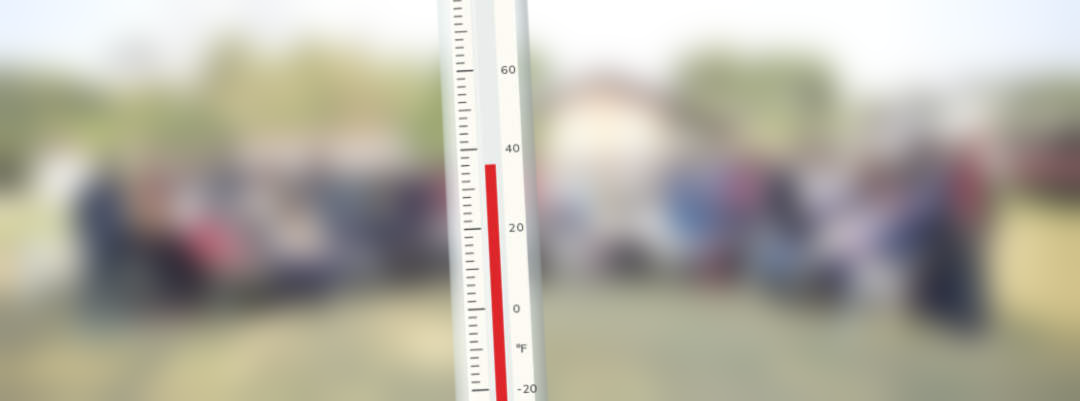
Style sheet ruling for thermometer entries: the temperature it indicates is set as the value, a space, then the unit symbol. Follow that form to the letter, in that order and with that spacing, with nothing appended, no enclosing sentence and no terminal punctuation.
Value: 36 °F
